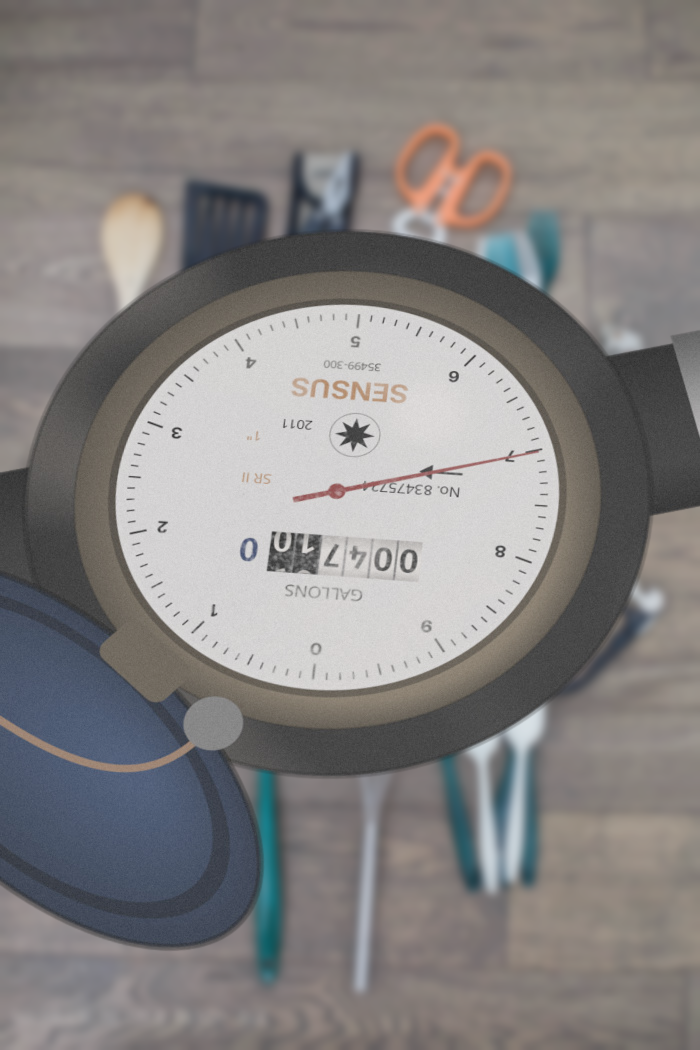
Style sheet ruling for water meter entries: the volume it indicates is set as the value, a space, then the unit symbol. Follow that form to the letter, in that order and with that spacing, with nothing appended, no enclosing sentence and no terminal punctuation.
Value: 47097.0 gal
